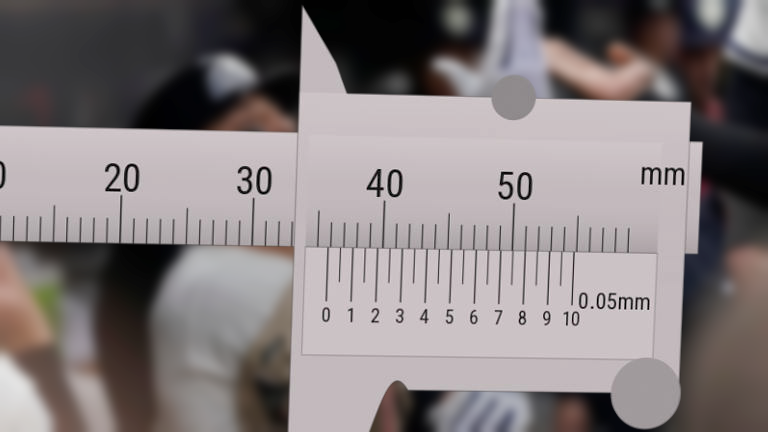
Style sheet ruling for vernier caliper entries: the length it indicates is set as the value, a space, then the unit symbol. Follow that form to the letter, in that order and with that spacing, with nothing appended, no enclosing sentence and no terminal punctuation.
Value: 35.8 mm
